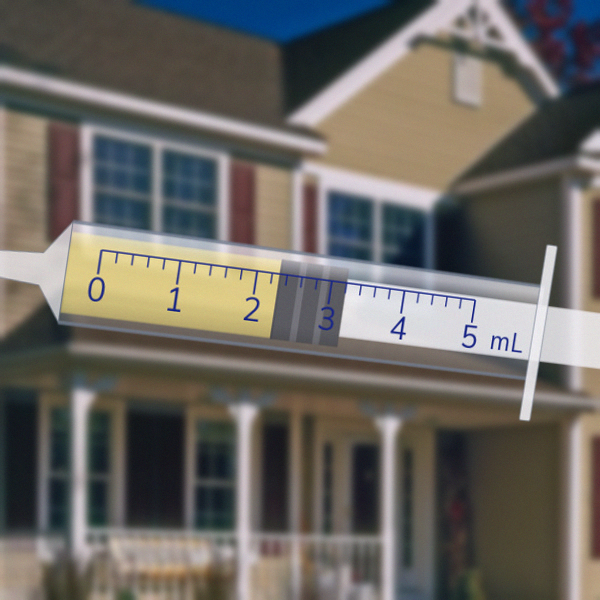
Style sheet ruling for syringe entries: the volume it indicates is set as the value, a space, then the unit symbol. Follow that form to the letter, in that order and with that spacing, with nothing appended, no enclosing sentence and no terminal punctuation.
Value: 2.3 mL
